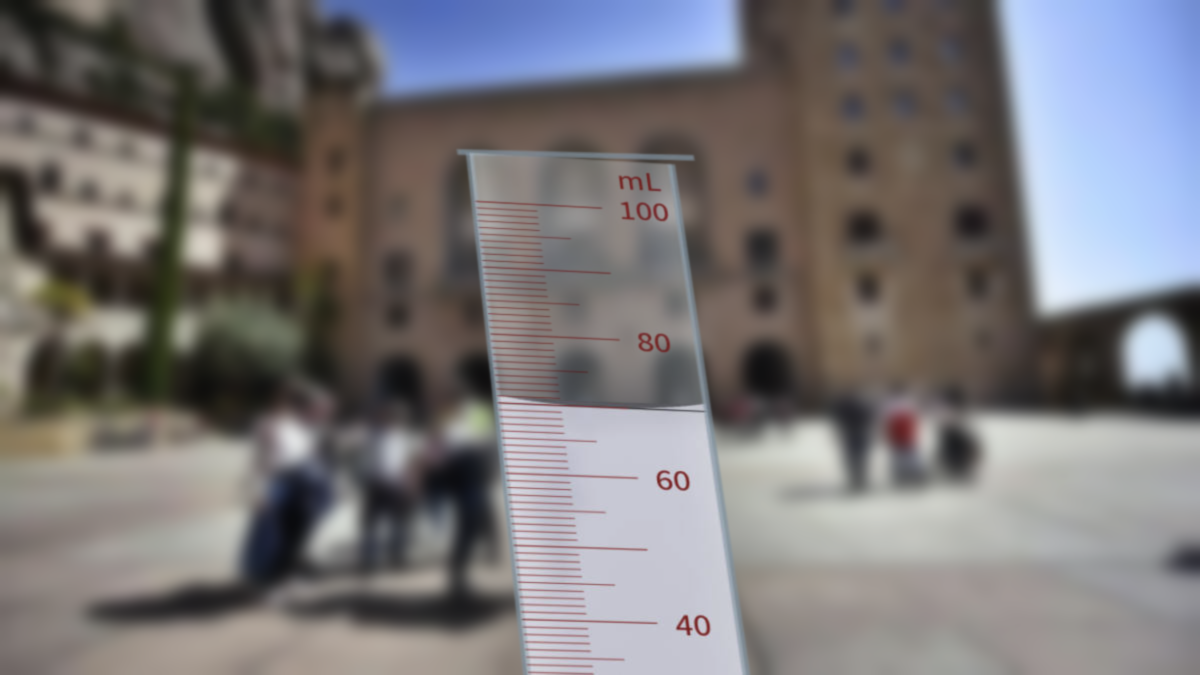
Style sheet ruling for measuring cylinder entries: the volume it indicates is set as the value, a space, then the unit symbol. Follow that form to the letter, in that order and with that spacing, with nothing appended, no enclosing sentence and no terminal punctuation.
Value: 70 mL
